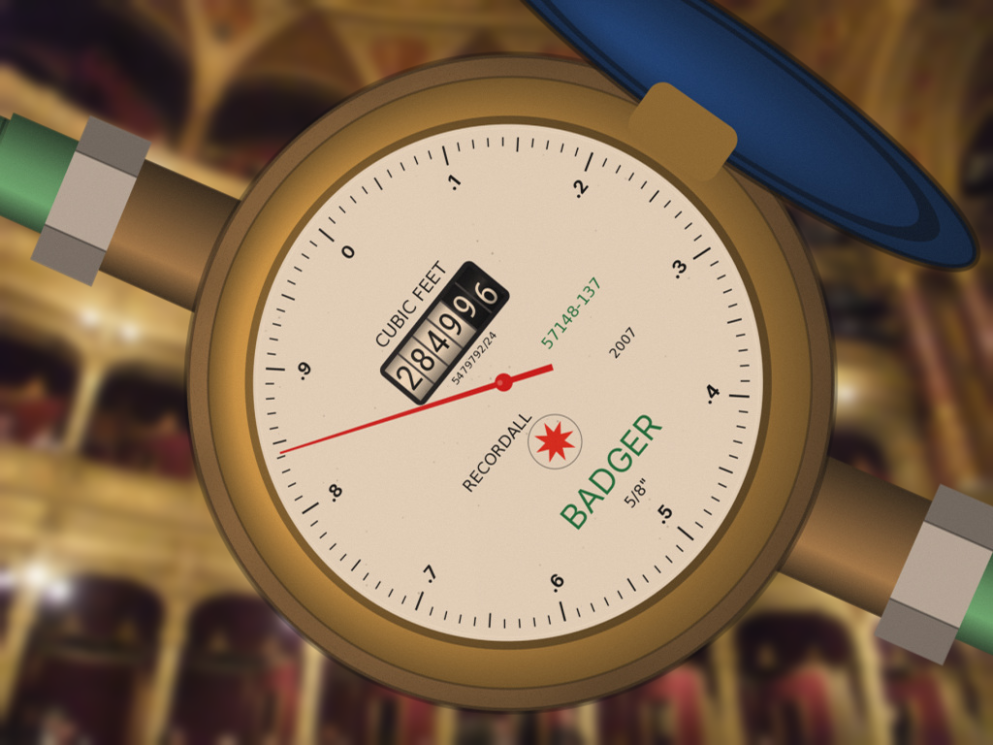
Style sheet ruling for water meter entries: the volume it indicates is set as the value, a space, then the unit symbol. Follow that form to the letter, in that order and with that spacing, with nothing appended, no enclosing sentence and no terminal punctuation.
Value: 284995.84 ft³
